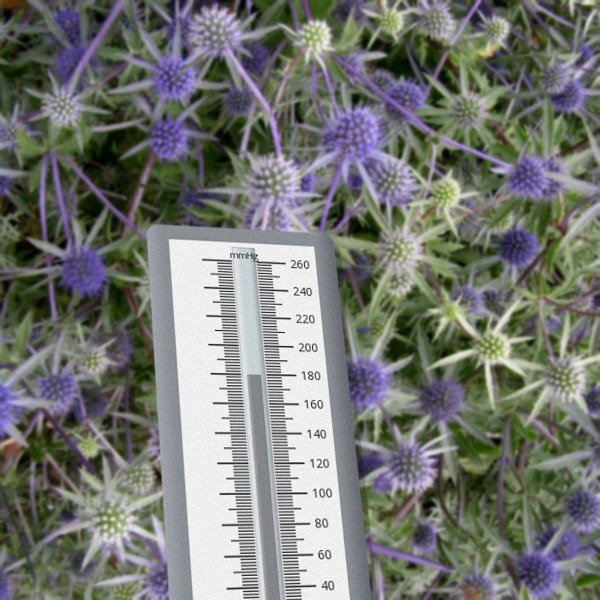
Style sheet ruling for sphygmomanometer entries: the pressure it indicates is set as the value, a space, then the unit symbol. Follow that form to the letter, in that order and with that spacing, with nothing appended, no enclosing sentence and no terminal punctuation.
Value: 180 mmHg
